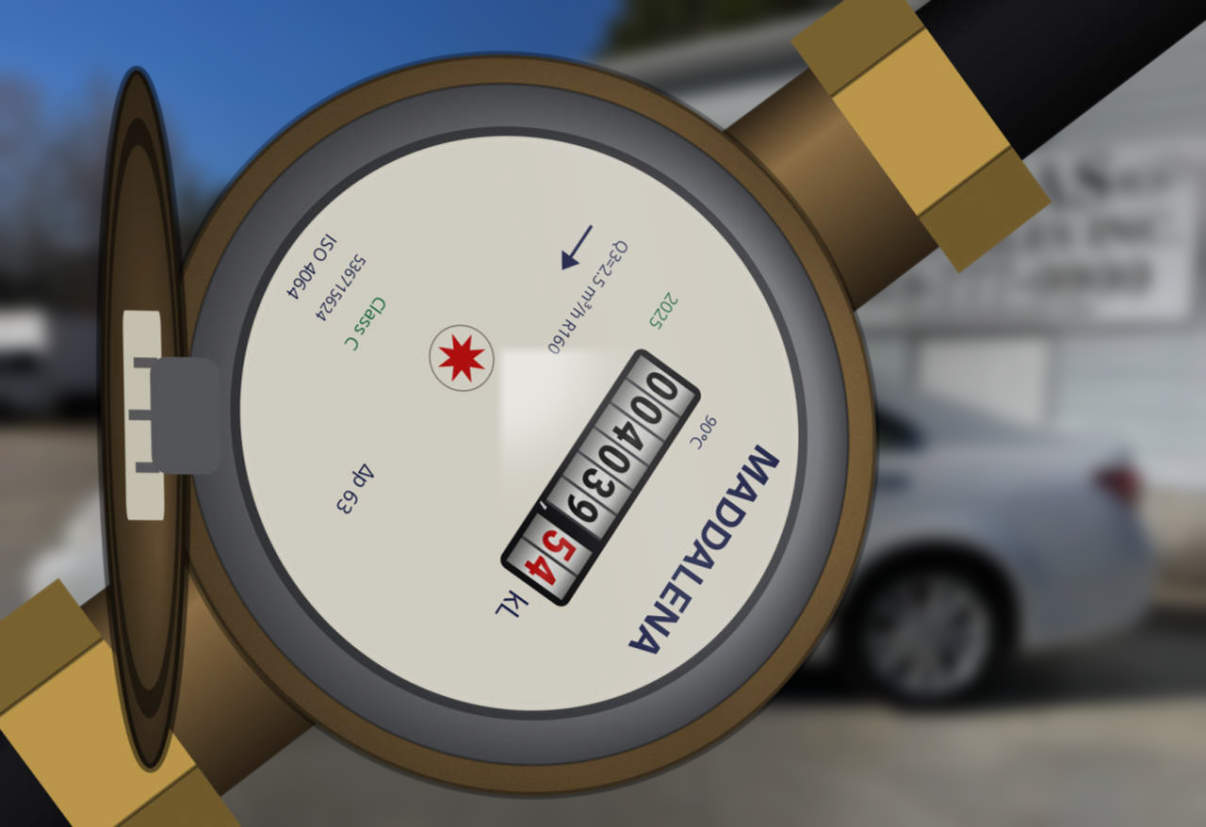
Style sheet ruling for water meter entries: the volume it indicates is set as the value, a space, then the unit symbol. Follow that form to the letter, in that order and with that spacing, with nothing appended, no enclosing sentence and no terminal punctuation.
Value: 4039.54 kL
